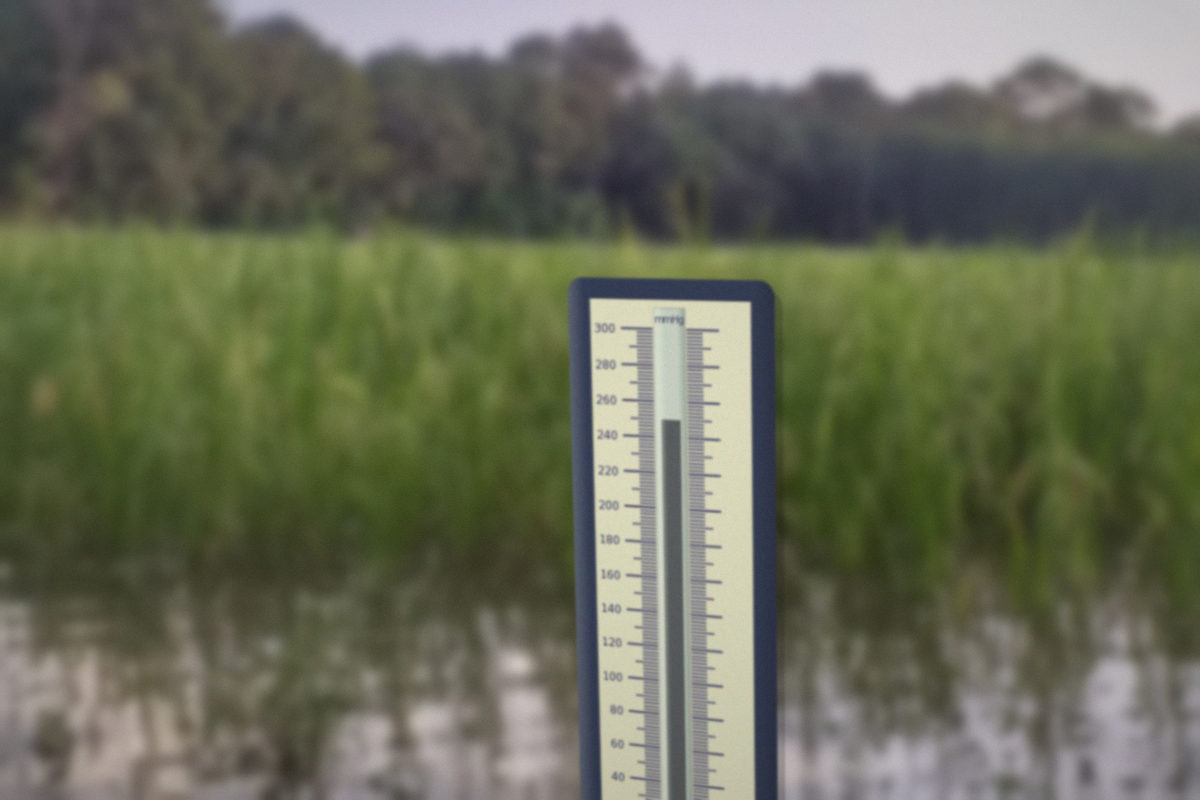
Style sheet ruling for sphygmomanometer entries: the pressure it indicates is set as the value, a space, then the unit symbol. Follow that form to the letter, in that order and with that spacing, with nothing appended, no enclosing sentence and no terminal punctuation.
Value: 250 mmHg
